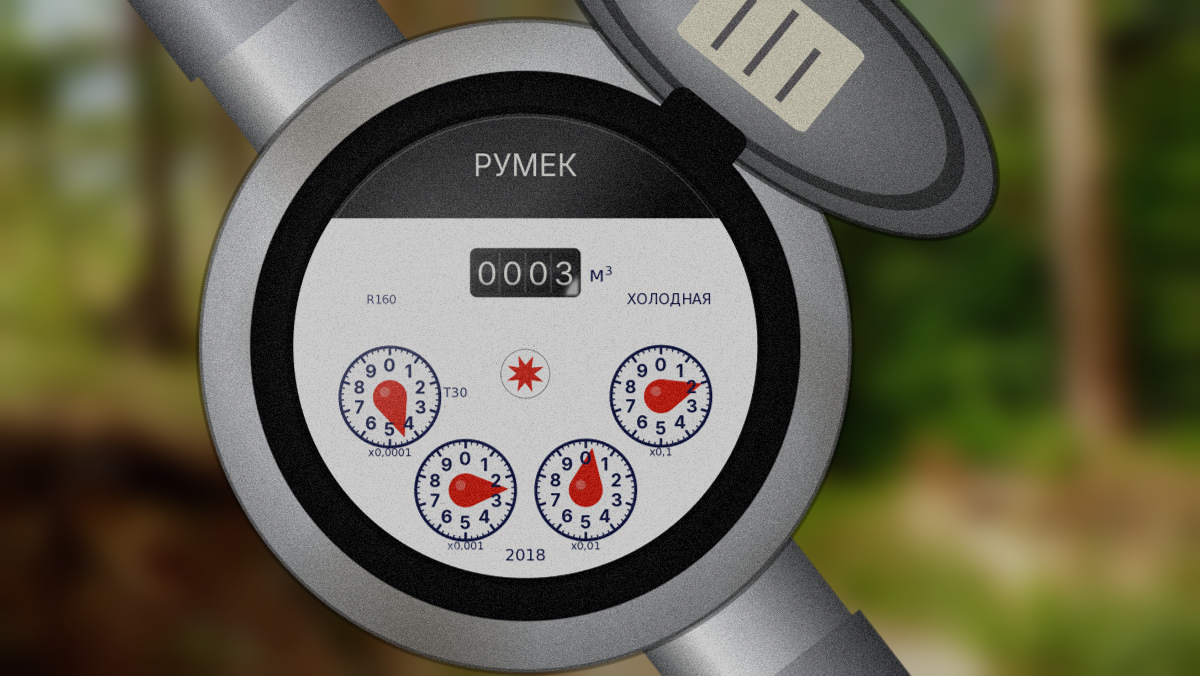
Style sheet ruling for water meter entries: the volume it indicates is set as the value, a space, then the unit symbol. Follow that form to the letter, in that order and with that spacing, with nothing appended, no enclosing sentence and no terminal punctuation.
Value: 3.2024 m³
